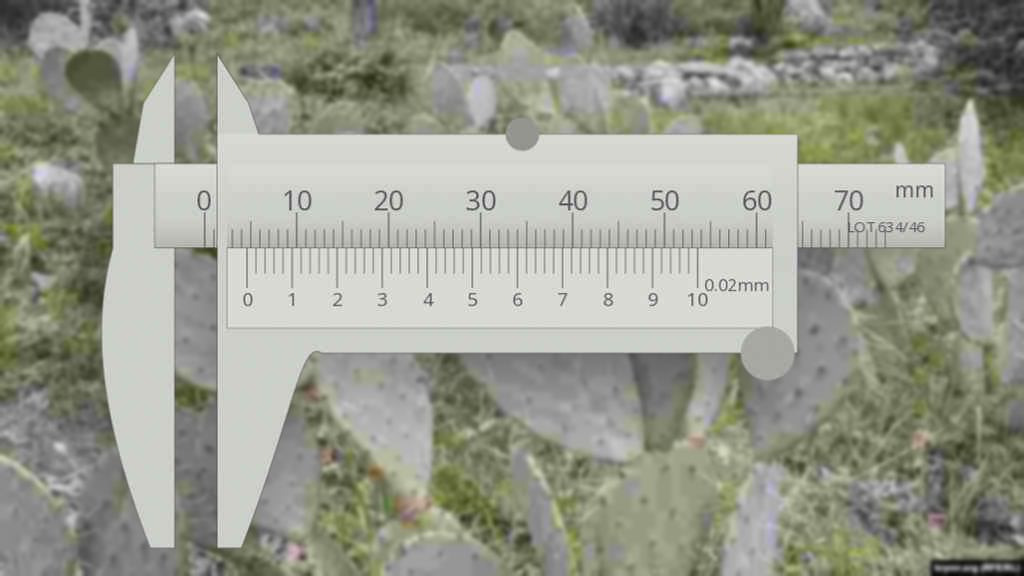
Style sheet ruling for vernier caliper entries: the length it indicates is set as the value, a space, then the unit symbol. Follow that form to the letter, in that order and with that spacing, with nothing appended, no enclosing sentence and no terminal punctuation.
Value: 4.6 mm
